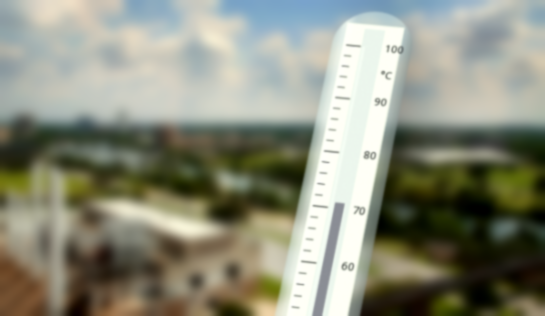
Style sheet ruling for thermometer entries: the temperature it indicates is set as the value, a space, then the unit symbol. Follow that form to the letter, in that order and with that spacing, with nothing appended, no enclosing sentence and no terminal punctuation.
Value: 71 °C
